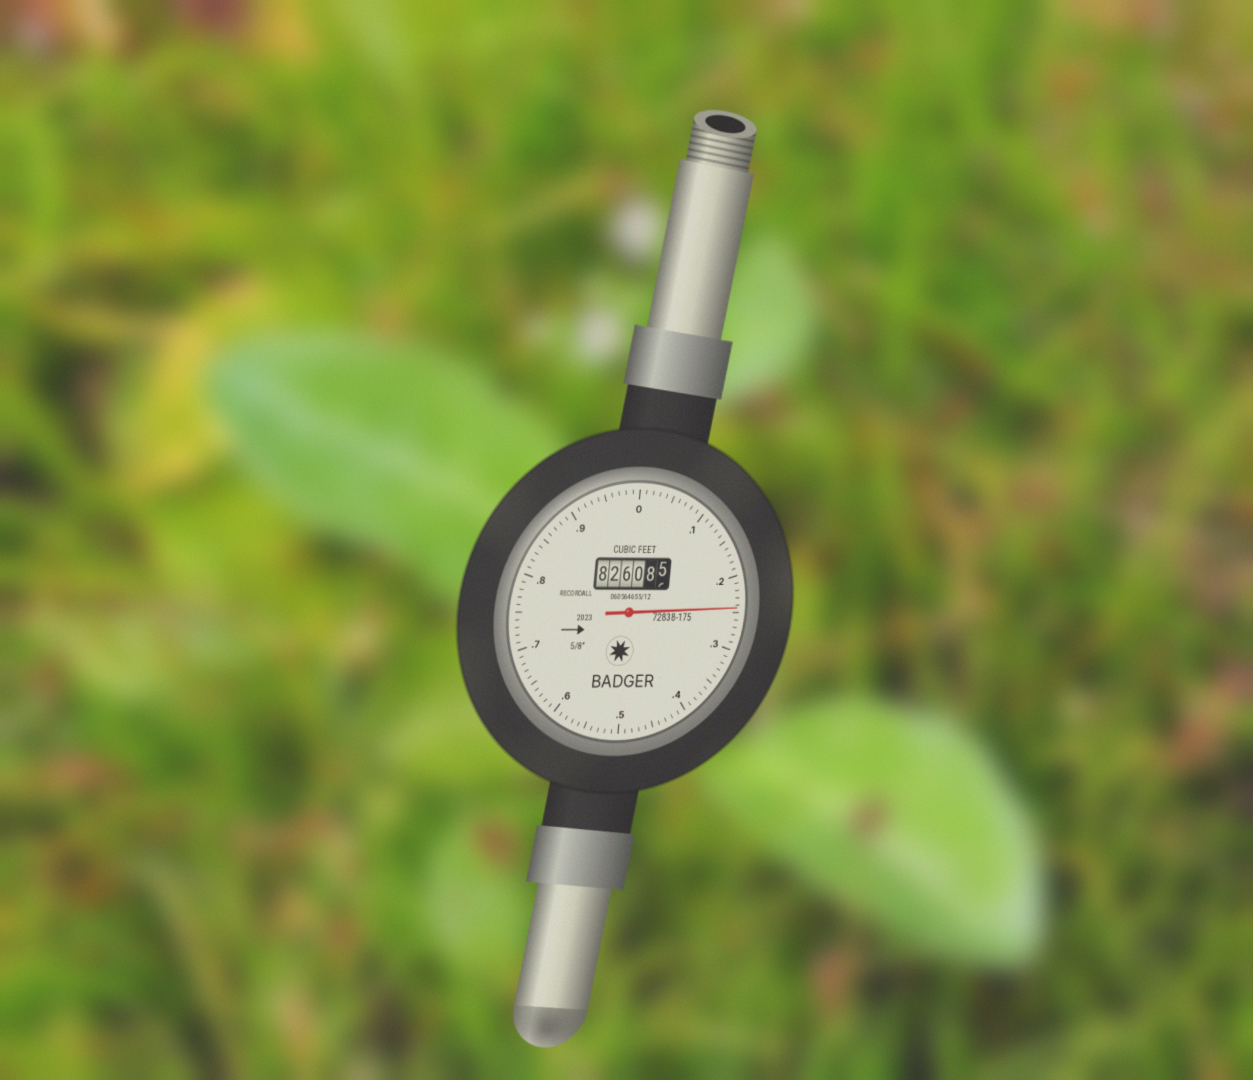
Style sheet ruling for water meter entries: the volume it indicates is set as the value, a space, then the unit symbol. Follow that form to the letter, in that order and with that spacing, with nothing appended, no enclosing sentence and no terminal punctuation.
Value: 826085.24 ft³
